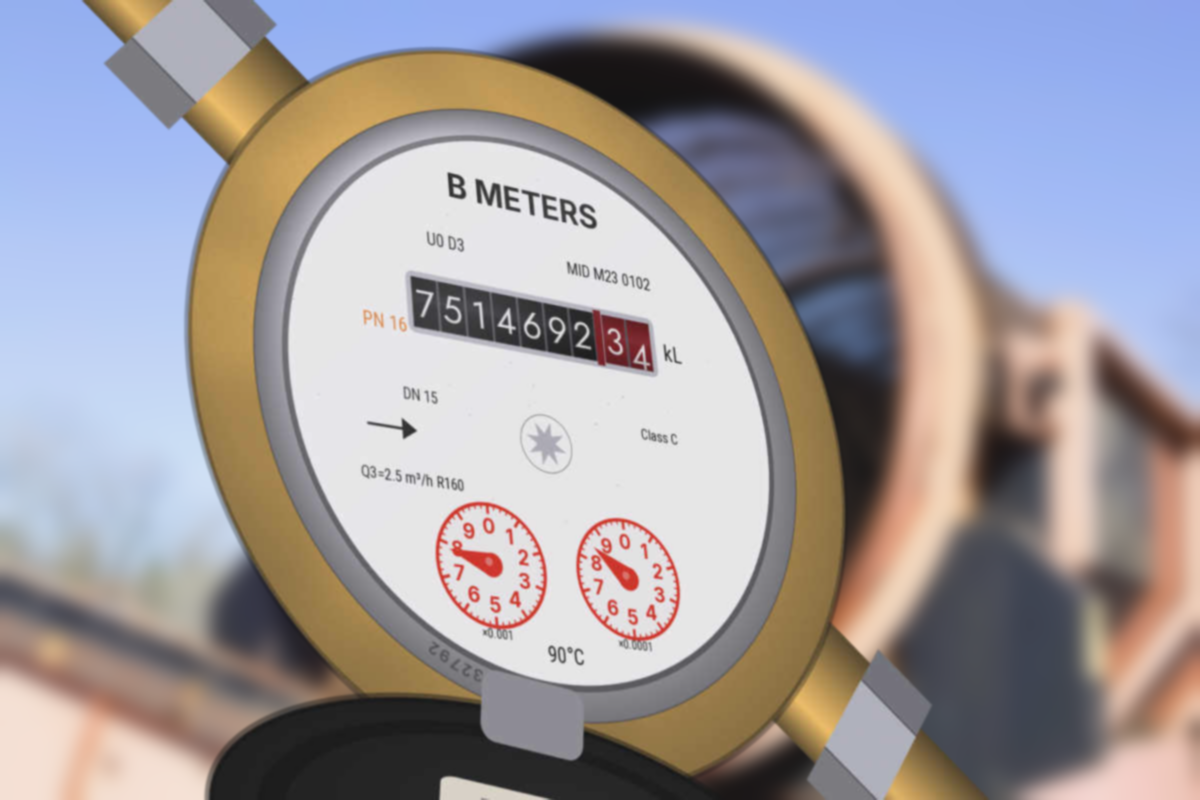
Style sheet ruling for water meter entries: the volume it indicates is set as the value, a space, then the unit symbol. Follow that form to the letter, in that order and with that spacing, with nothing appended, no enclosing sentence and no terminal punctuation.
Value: 7514692.3378 kL
